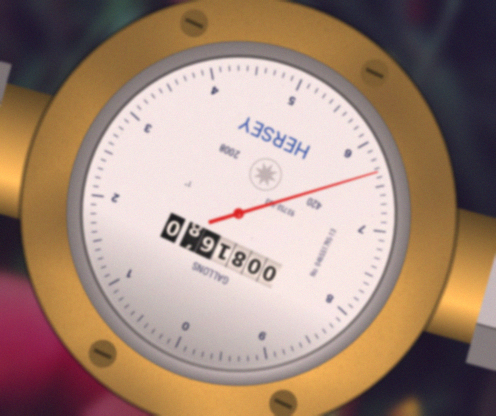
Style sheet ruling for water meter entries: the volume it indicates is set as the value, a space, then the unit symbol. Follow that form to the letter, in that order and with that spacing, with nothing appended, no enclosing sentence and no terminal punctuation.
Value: 81676.3 gal
